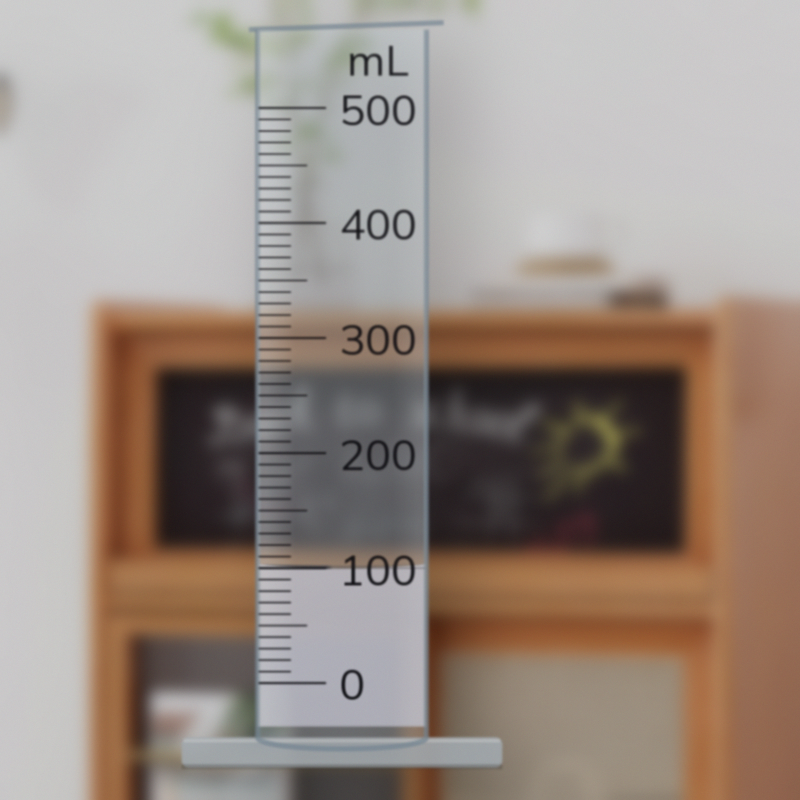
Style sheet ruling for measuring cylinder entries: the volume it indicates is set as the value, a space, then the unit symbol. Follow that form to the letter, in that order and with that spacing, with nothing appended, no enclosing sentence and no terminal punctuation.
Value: 100 mL
